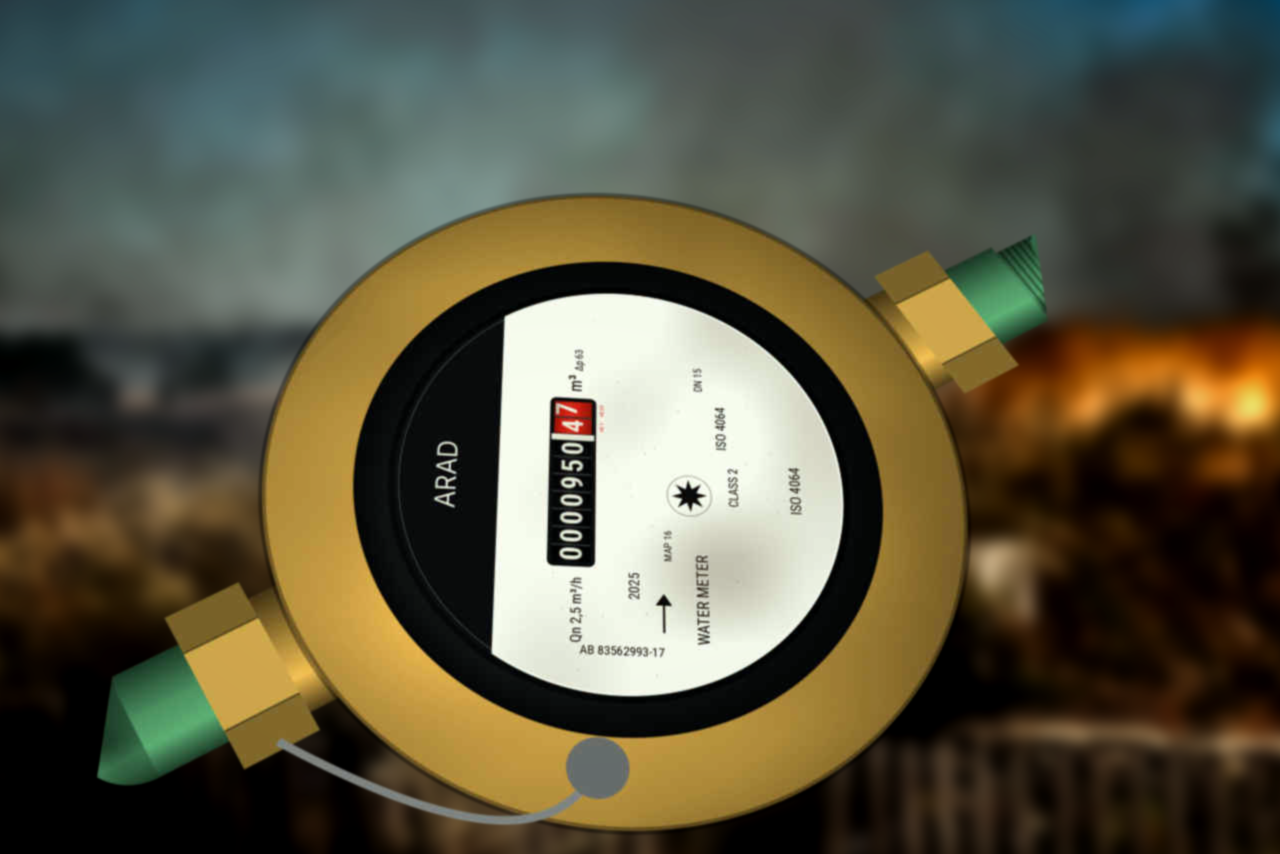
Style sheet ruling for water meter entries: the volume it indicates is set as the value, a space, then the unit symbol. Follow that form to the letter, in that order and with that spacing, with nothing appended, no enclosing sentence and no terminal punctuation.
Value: 950.47 m³
